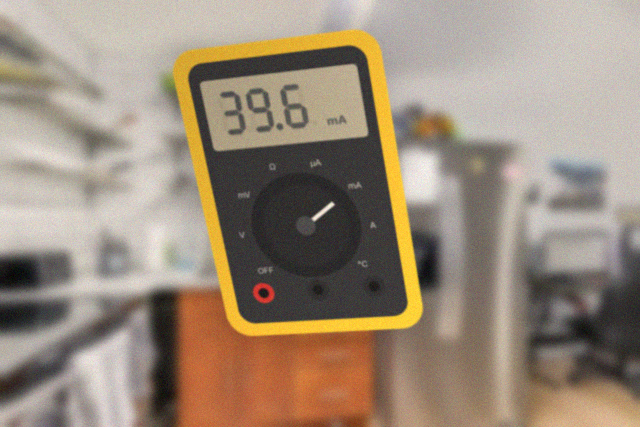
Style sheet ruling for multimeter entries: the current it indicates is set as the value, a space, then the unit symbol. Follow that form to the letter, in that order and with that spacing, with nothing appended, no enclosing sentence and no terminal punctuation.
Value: 39.6 mA
